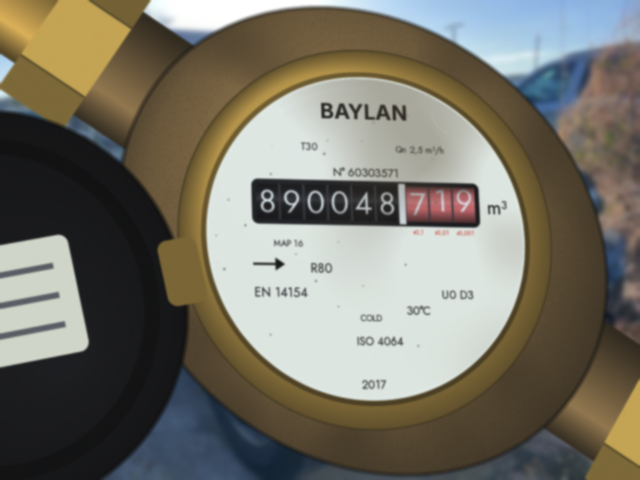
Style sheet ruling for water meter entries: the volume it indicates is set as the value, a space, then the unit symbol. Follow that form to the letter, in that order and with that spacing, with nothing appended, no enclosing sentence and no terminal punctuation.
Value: 890048.719 m³
